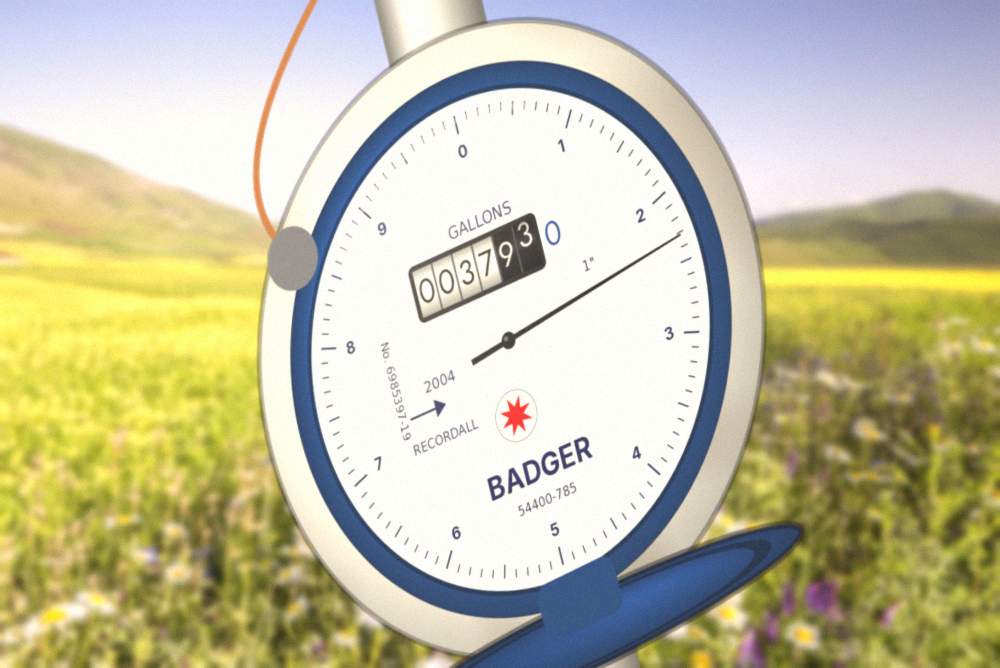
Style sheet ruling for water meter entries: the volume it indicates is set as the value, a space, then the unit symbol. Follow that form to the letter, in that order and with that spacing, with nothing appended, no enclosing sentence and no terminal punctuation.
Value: 37932.3 gal
